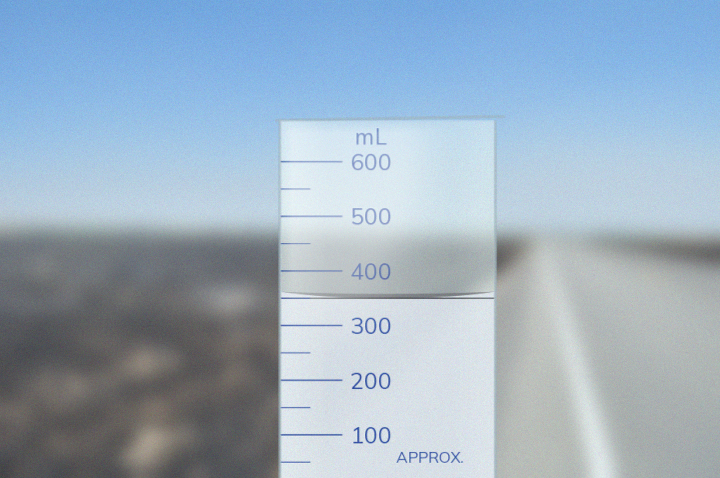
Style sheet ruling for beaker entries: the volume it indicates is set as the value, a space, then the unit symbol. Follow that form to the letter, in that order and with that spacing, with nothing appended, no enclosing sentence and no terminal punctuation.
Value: 350 mL
